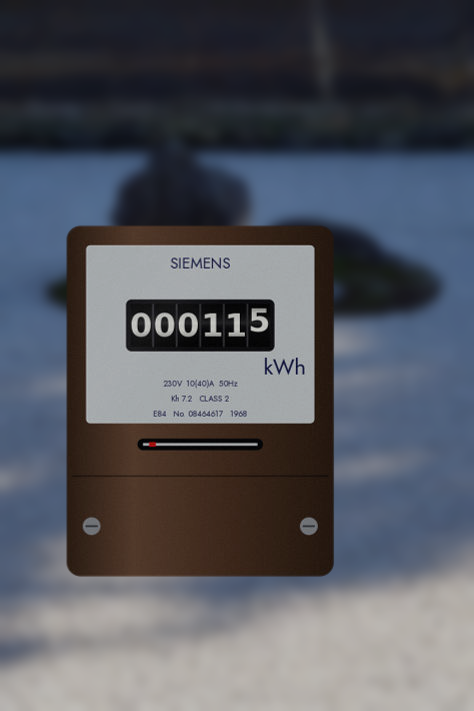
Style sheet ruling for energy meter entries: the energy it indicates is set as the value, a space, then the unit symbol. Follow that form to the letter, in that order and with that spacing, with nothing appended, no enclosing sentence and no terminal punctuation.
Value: 115 kWh
